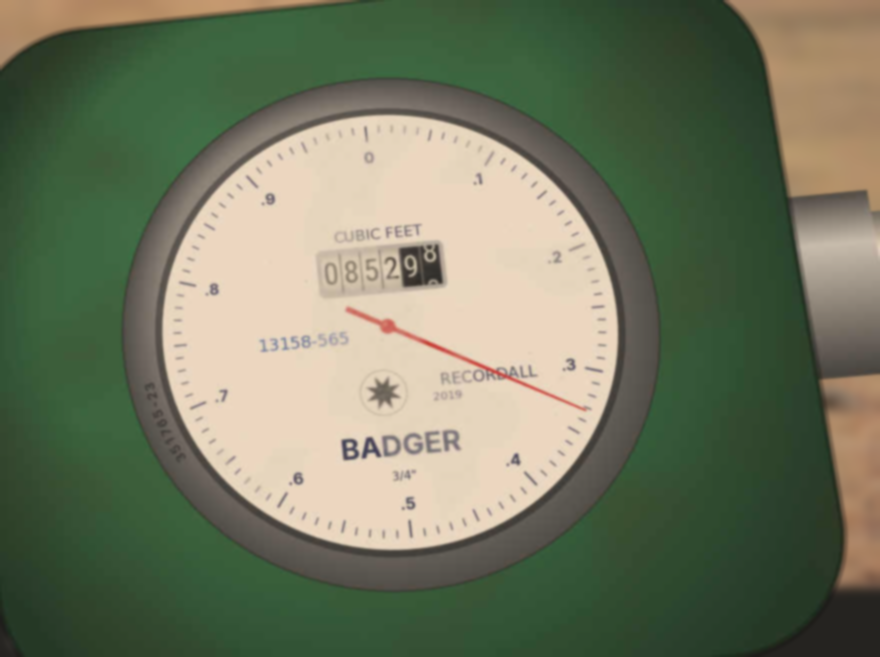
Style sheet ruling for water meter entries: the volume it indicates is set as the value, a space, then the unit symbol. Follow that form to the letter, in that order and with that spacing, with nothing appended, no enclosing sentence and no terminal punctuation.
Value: 85298.33 ft³
